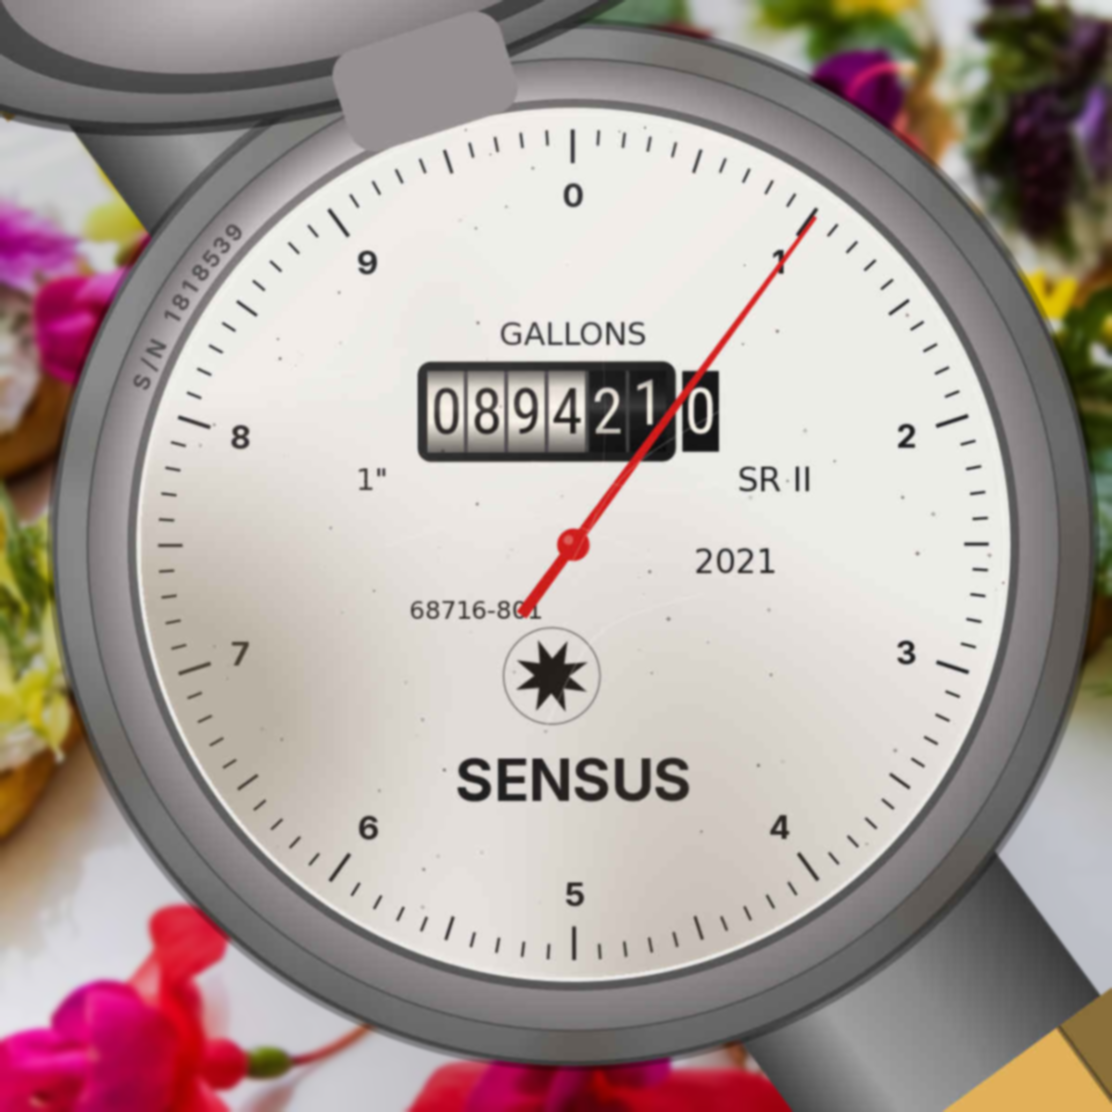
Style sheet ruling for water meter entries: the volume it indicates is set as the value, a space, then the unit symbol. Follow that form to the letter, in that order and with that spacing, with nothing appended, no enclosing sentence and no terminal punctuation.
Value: 894211.0 gal
